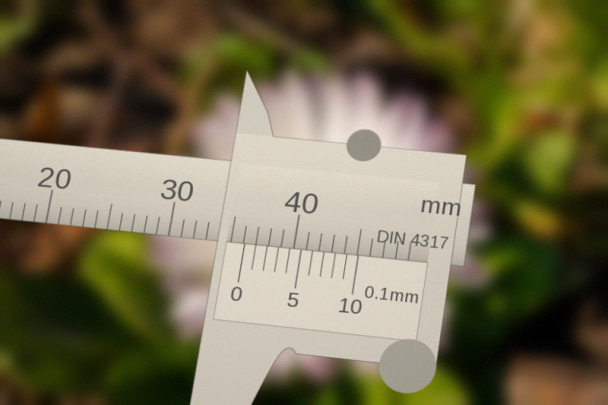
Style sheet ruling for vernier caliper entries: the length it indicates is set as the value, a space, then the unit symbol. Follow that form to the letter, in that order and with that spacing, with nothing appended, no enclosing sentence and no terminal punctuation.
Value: 36.1 mm
